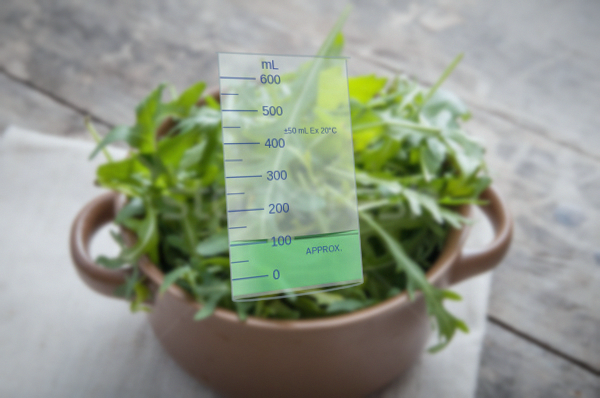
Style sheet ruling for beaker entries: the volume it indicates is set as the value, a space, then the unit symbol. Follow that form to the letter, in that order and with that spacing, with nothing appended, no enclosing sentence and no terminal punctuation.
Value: 100 mL
